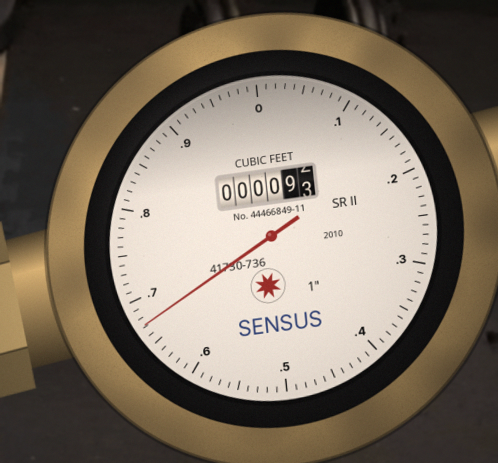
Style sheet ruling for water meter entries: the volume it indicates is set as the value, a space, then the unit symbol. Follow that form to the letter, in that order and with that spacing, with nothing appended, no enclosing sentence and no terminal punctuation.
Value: 92.67 ft³
